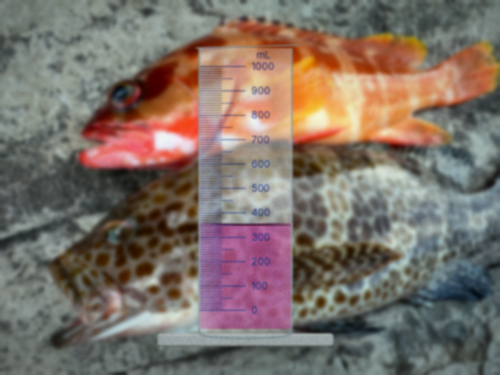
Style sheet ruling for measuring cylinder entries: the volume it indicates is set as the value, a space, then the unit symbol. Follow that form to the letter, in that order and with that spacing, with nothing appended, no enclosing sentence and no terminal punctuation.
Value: 350 mL
